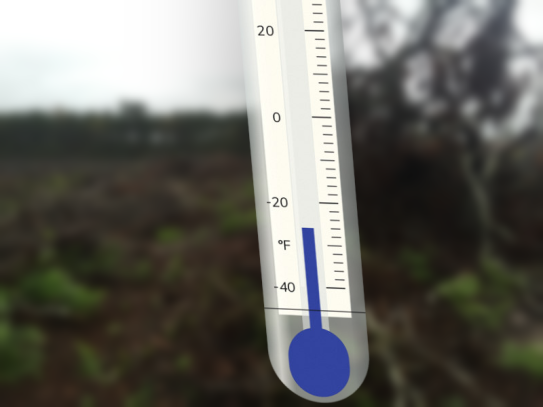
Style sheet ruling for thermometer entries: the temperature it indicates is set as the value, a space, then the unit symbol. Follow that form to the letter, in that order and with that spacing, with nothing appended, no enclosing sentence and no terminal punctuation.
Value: -26 °F
